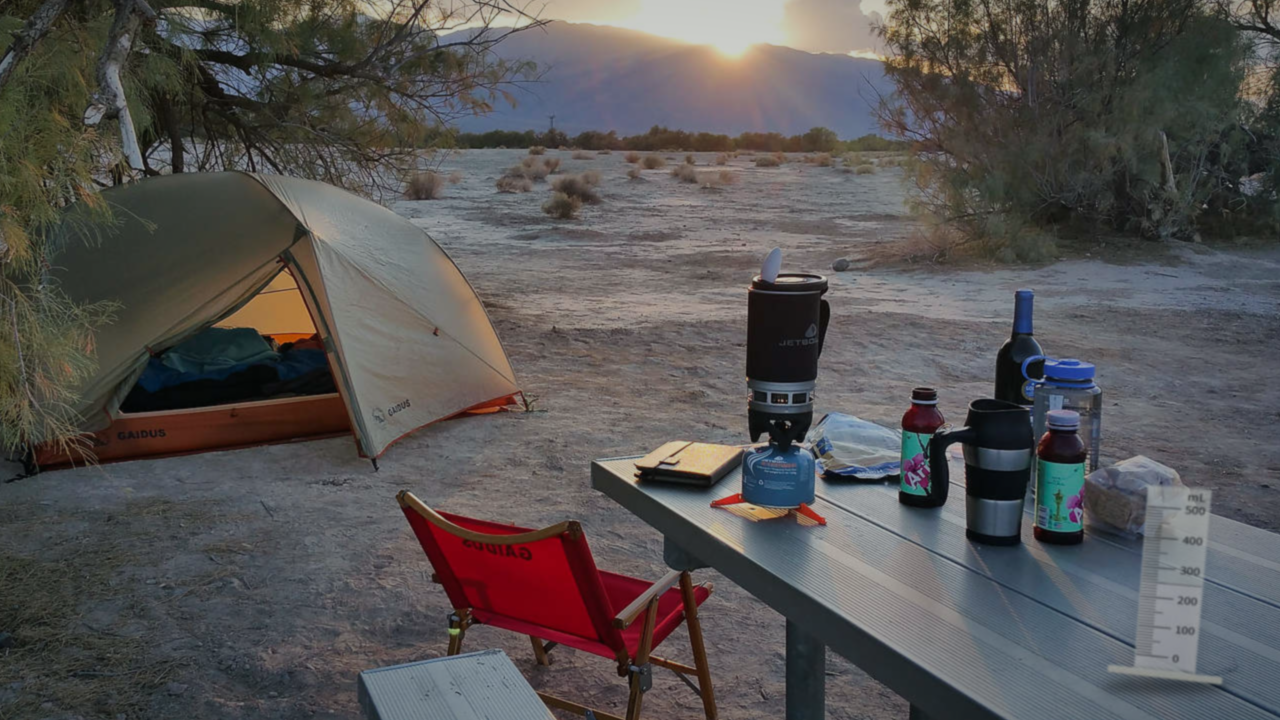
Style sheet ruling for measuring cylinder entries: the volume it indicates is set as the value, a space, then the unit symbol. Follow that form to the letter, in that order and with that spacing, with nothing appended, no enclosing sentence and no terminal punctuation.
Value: 250 mL
